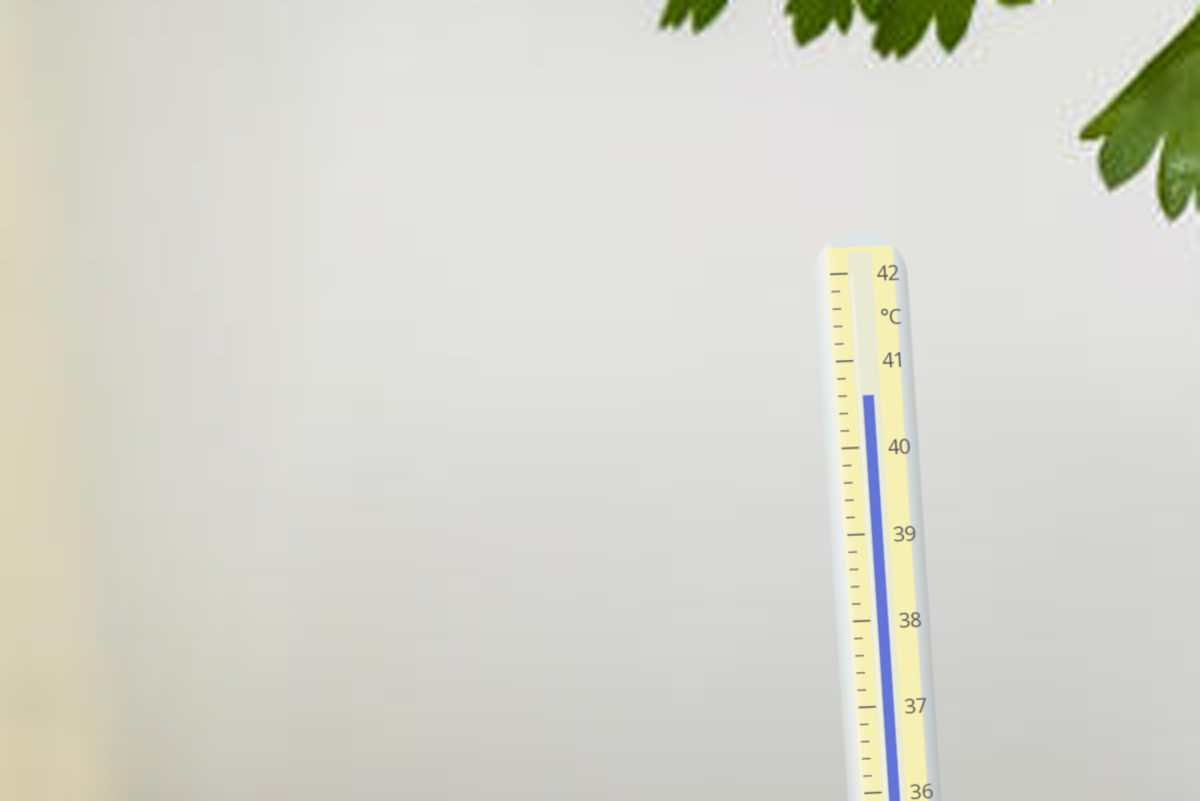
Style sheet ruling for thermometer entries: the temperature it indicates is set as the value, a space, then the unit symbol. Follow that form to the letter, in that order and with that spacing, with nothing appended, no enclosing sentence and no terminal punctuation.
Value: 40.6 °C
